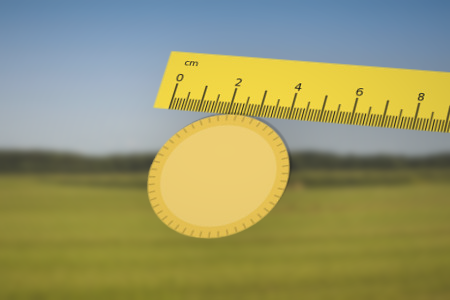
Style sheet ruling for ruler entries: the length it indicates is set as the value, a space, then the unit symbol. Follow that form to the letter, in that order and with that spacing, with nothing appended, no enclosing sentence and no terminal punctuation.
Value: 4.5 cm
